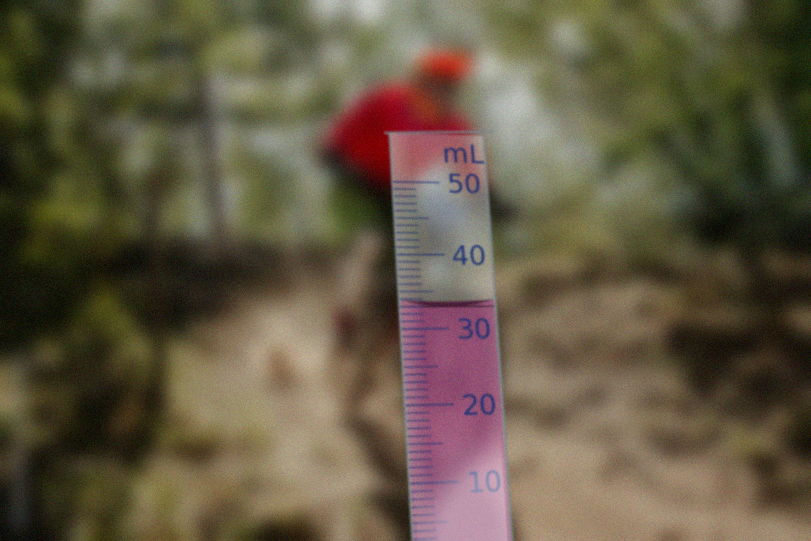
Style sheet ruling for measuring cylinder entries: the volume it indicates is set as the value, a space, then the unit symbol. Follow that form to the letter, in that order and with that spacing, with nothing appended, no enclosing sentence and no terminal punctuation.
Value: 33 mL
